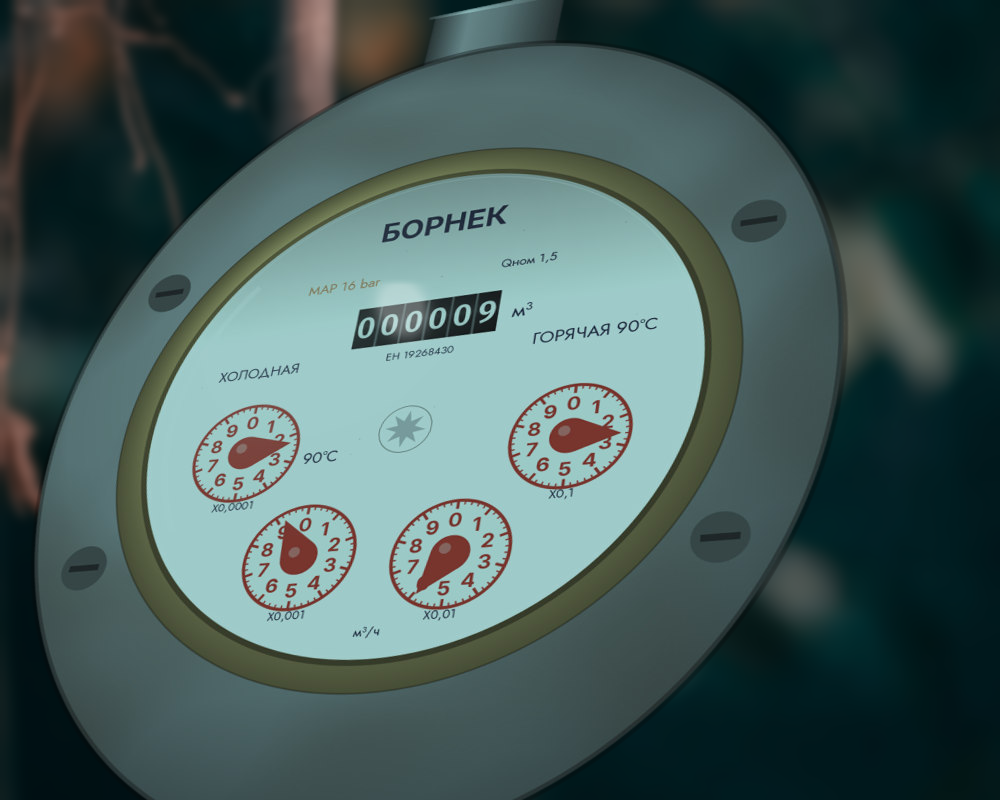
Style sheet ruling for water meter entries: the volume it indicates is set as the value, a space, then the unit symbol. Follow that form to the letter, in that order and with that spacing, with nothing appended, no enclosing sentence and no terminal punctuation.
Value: 9.2592 m³
